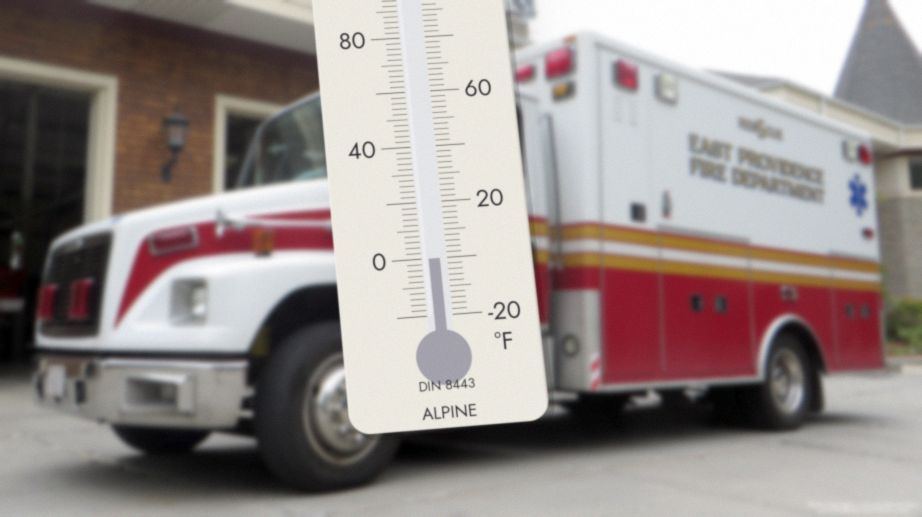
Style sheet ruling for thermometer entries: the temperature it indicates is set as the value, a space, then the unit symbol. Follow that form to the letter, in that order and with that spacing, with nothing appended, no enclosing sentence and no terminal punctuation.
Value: 0 °F
